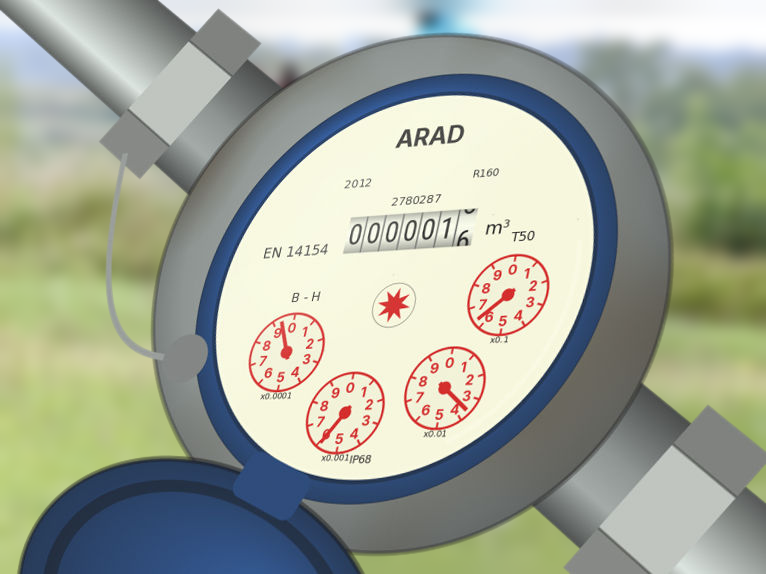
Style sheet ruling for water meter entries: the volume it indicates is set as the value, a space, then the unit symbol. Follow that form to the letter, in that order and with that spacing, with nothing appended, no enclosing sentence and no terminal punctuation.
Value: 15.6359 m³
